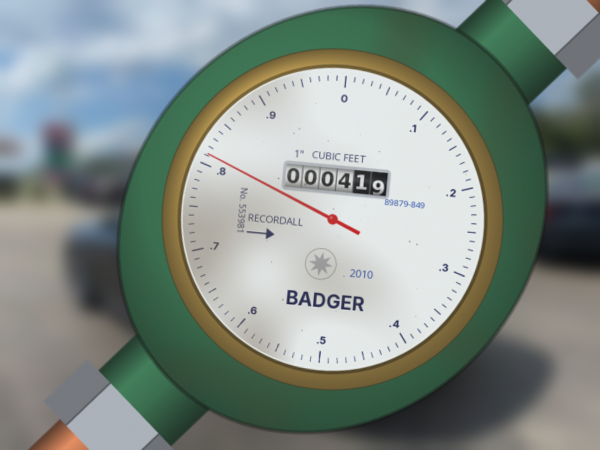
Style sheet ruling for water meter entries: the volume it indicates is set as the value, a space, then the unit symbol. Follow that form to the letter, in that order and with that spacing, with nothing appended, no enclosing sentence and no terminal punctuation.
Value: 418.81 ft³
